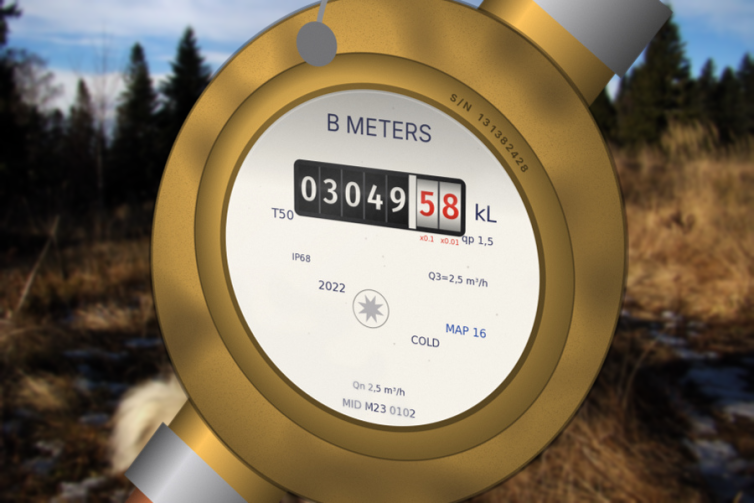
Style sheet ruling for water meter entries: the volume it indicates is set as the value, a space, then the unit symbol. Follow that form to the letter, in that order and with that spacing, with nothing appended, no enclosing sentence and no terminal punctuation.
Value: 3049.58 kL
